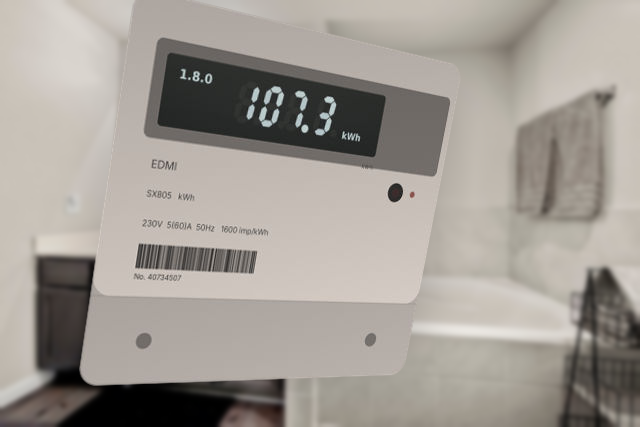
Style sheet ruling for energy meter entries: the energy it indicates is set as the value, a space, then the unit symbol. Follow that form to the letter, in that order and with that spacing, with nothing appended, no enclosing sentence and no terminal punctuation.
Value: 107.3 kWh
